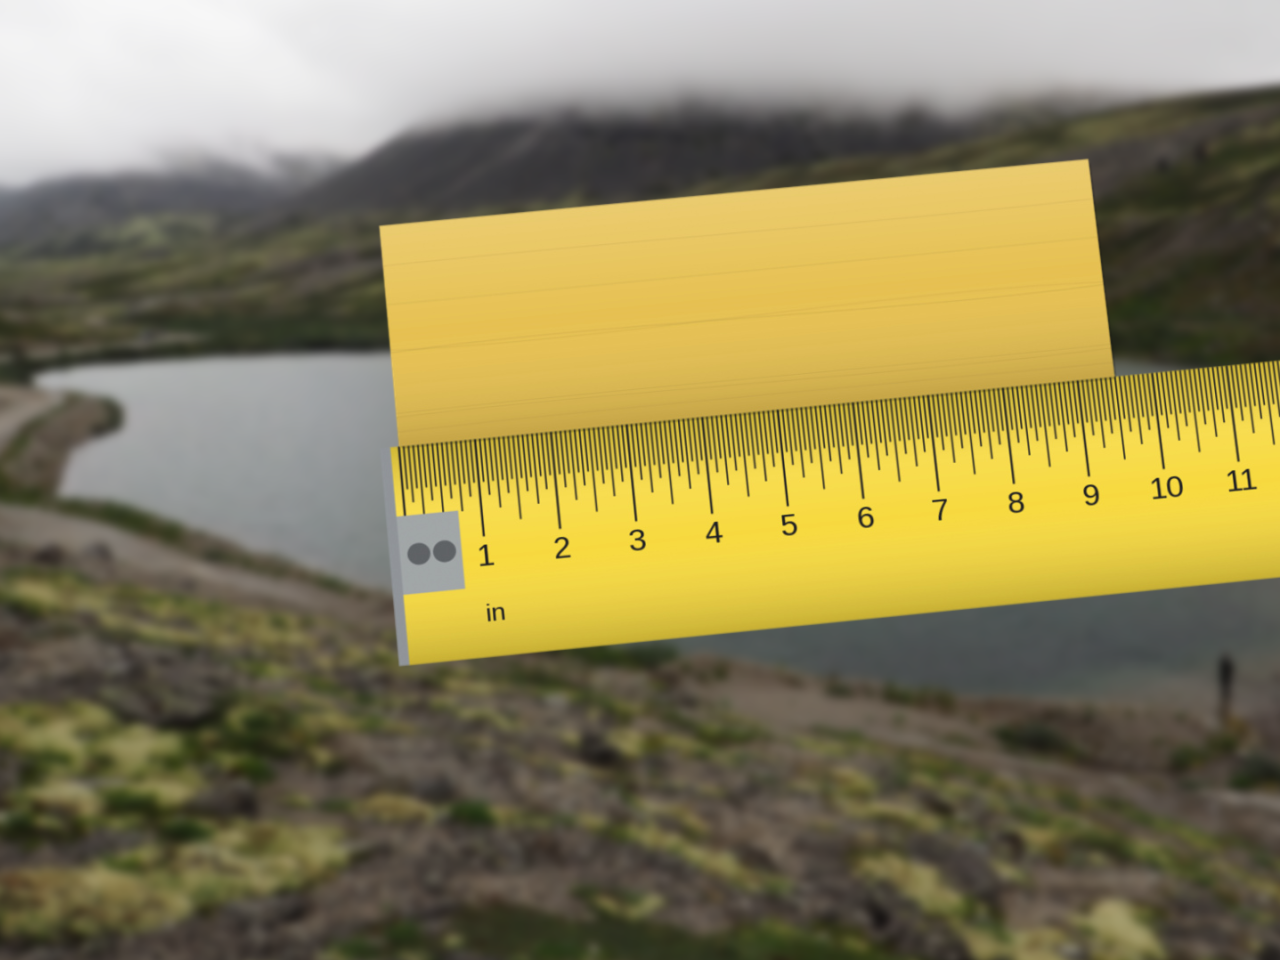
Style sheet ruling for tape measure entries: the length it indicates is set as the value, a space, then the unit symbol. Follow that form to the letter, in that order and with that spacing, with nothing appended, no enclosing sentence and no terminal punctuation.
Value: 9.5 in
